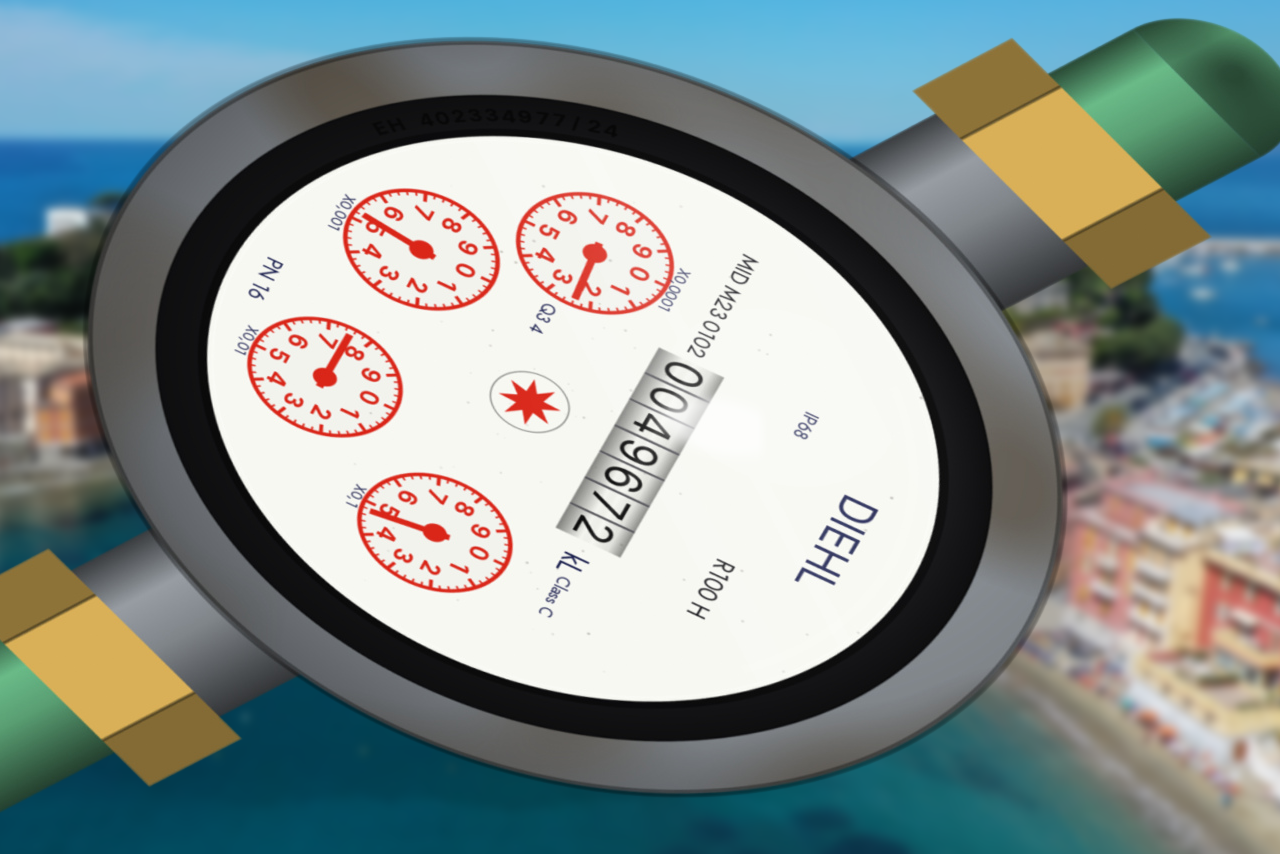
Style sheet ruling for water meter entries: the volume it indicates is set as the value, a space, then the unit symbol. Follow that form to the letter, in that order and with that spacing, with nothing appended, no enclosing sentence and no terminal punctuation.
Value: 49672.4752 kL
